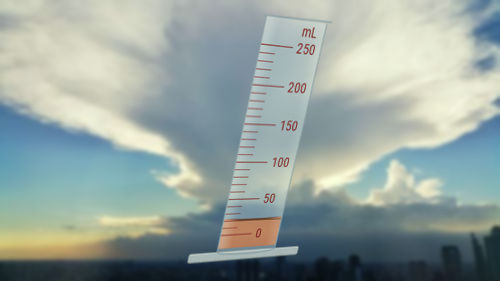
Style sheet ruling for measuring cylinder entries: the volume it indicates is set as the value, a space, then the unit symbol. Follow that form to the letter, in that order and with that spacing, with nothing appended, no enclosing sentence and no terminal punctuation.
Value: 20 mL
